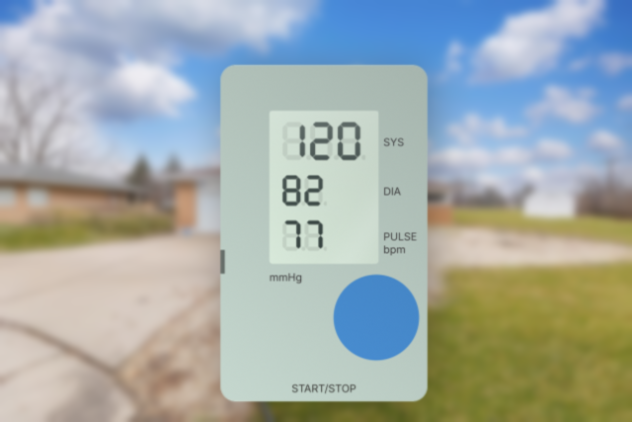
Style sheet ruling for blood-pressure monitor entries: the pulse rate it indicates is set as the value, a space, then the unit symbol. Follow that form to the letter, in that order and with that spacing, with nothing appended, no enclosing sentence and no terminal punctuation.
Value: 77 bpm
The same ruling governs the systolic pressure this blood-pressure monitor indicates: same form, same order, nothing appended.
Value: 120 mmHg
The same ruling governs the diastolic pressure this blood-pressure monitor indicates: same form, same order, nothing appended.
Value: 82 mmHg
